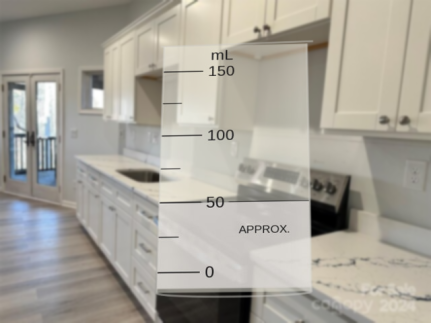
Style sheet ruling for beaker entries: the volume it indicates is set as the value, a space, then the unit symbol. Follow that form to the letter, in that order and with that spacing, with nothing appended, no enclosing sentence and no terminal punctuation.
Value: 50 mL
